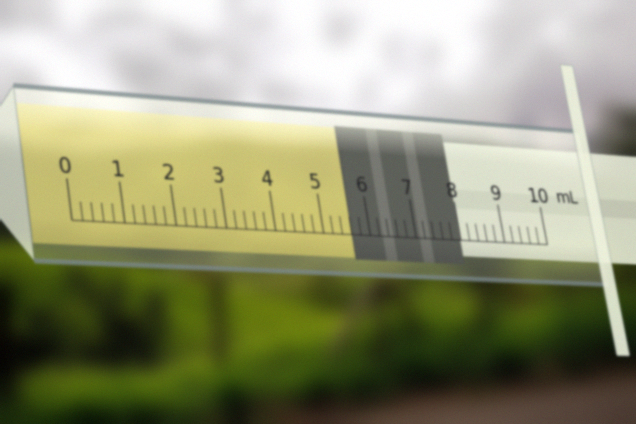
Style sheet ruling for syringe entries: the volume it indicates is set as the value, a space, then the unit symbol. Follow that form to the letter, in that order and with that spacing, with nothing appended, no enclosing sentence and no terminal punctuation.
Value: 5.6 mL
